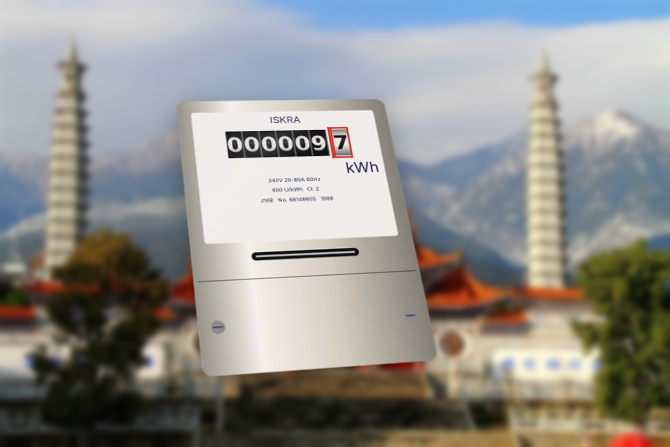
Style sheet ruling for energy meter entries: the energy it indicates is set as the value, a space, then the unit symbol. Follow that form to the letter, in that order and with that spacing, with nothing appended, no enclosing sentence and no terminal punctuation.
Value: 9.7 kWh
